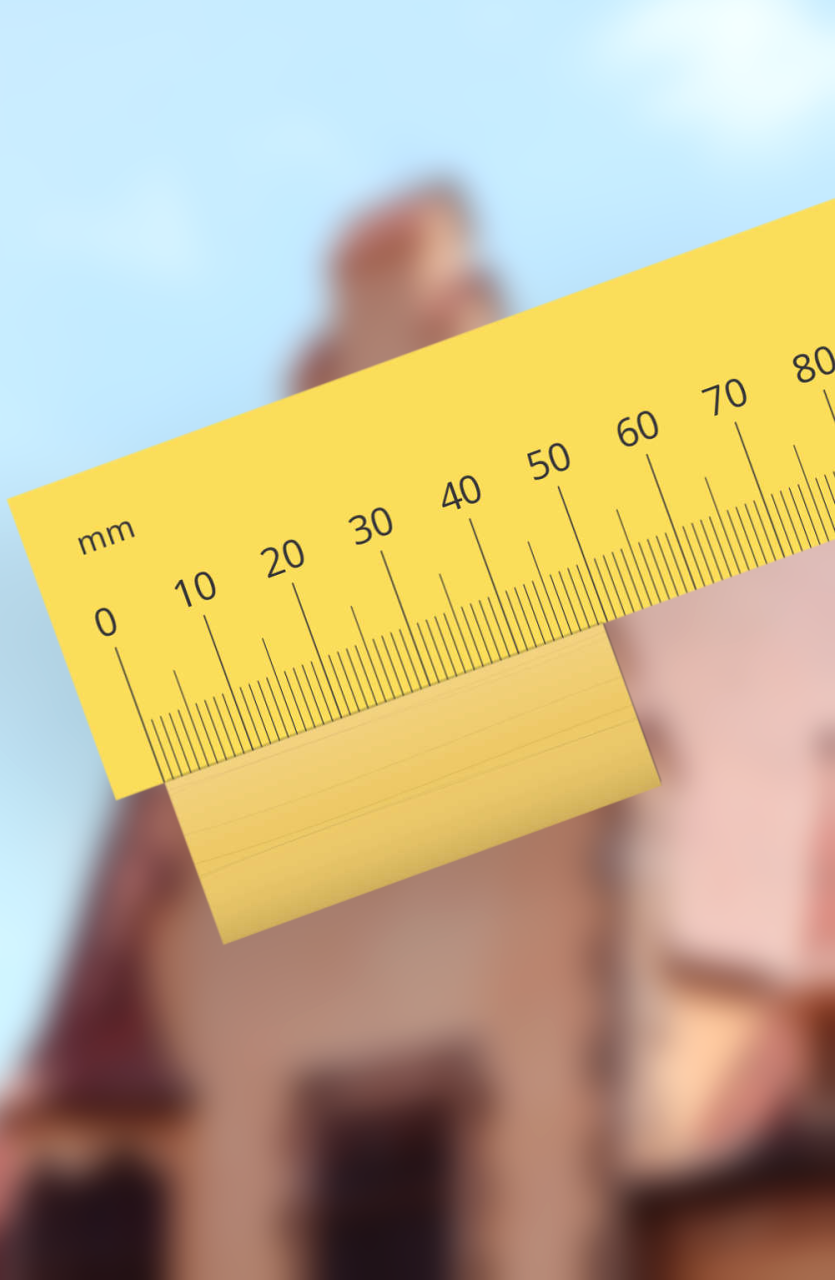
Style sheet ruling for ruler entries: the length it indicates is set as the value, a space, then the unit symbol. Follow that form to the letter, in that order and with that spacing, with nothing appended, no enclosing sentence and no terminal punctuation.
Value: 49.5 mm
